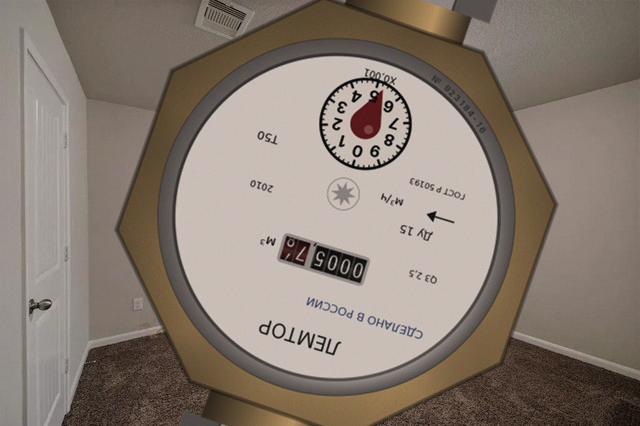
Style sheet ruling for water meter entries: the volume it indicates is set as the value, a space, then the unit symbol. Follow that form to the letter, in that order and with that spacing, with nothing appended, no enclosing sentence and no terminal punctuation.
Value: 5.775 m³
